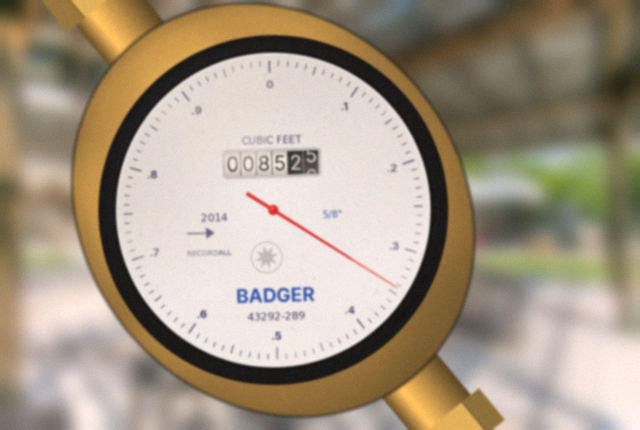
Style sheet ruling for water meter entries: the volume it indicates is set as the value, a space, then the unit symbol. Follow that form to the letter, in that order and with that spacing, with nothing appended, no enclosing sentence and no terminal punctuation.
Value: 8525.34 ft³
